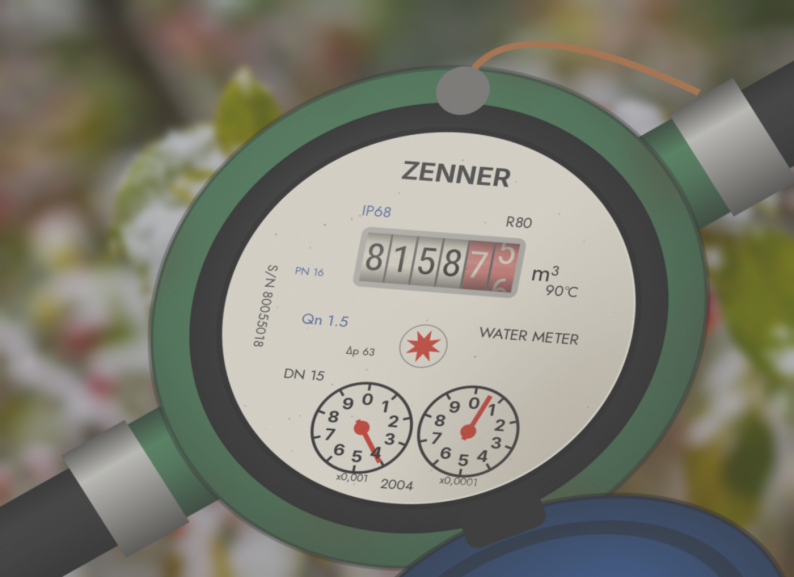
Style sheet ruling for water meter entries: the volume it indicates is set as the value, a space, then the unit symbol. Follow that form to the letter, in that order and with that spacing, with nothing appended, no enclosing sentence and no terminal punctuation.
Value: 8158.7540 m³
